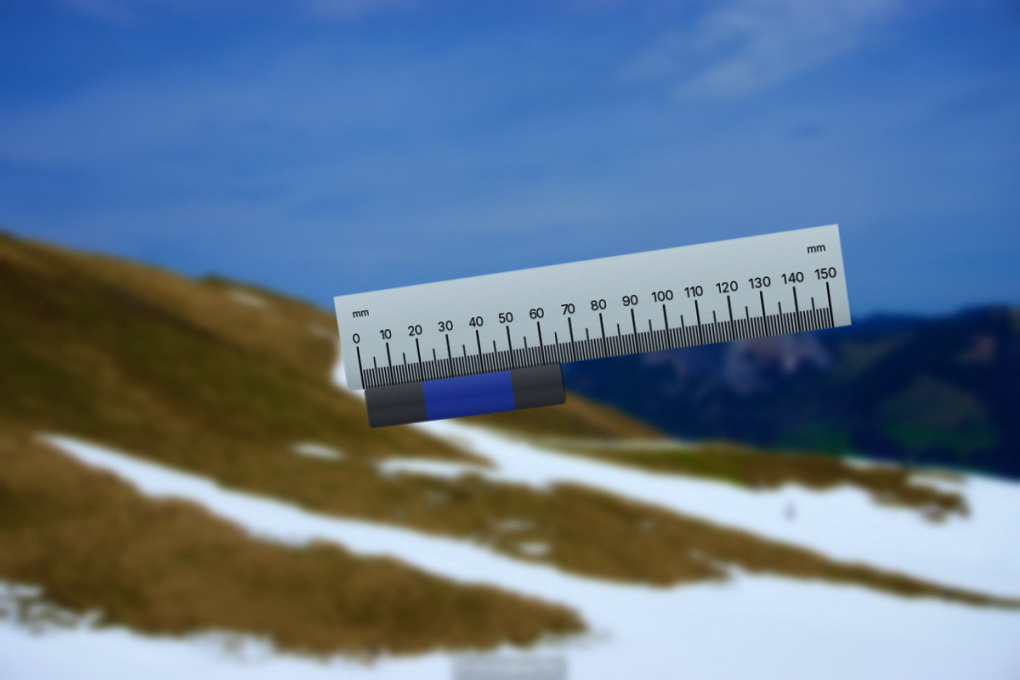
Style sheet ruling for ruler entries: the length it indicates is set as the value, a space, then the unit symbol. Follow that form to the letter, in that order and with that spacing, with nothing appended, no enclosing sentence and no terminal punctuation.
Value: 65 mm
